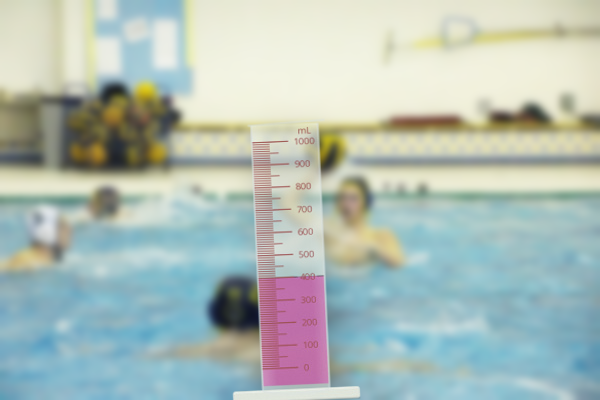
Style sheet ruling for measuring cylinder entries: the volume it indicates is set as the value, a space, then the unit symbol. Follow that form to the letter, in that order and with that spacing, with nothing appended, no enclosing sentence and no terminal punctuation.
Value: 400 mL
